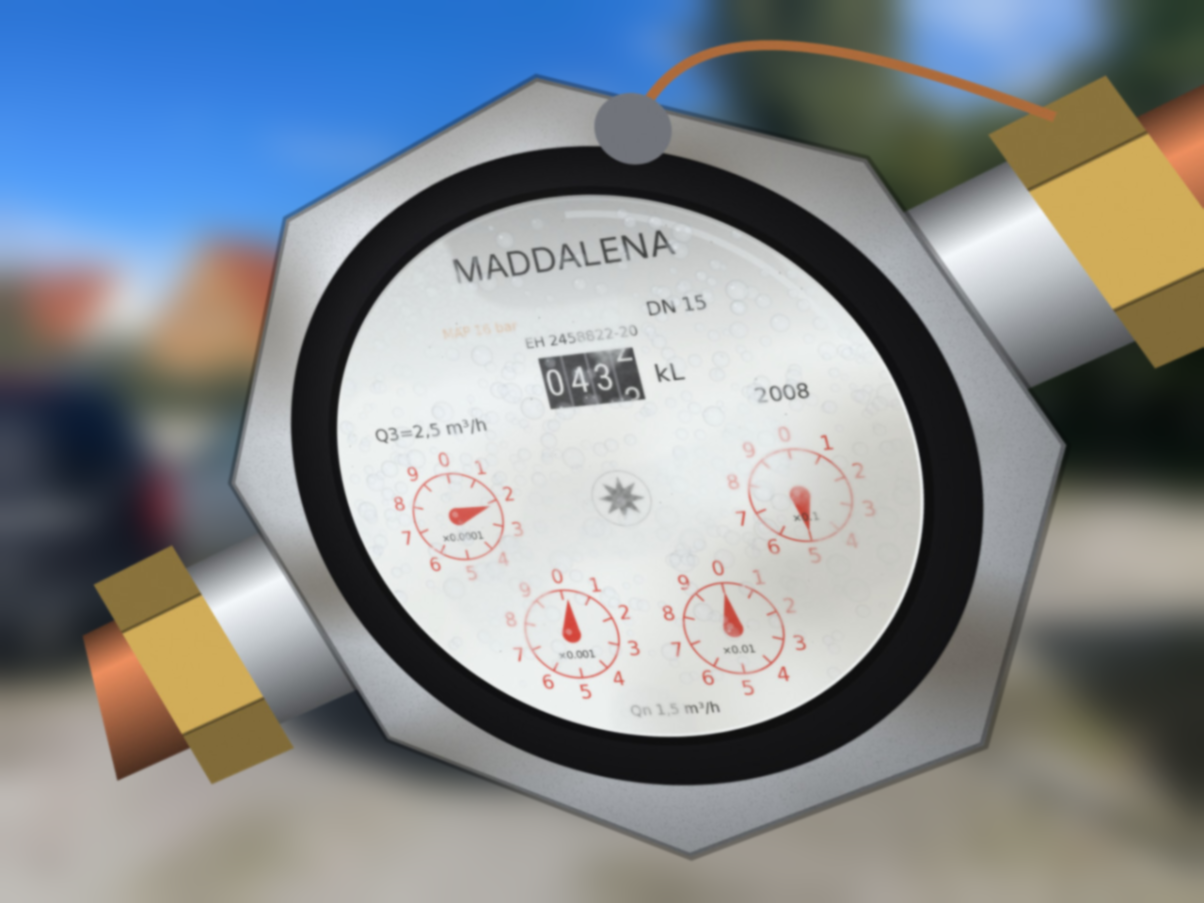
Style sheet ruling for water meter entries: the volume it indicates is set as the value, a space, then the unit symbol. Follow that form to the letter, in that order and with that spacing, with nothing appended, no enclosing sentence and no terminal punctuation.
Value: 432.5002 kL
